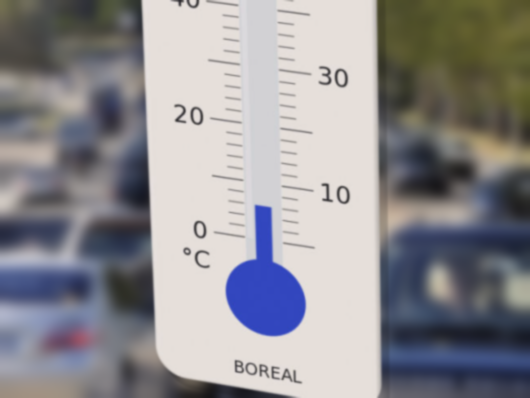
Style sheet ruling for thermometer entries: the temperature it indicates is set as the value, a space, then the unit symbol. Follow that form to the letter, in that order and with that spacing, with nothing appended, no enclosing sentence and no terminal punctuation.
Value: 6 °C
